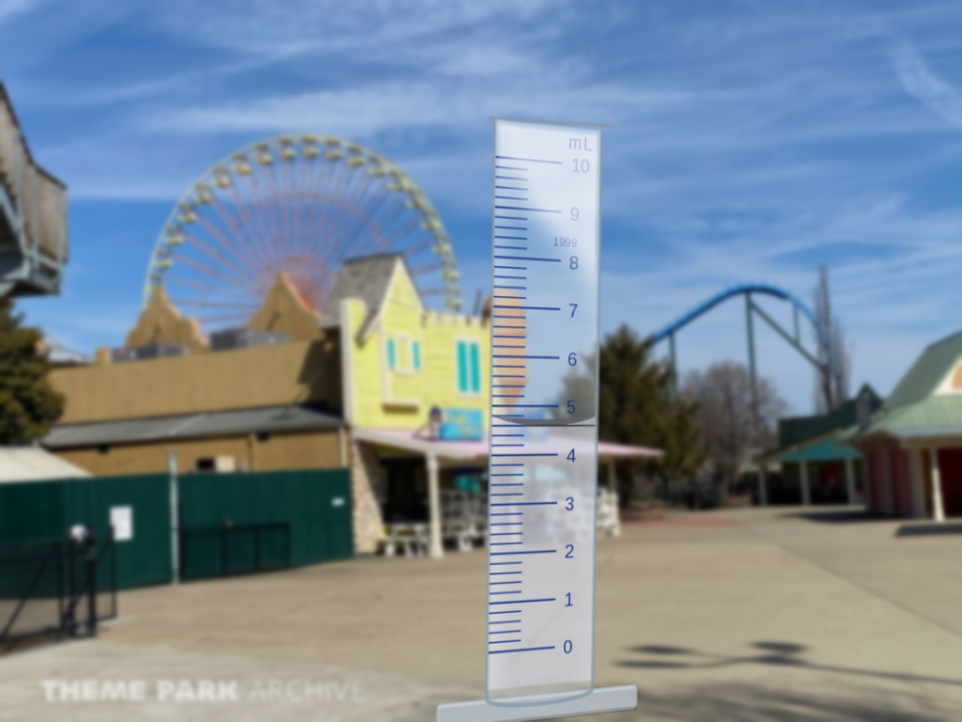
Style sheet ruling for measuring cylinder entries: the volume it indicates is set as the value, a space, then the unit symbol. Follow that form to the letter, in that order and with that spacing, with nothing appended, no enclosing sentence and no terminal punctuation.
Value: 4.6 mL
